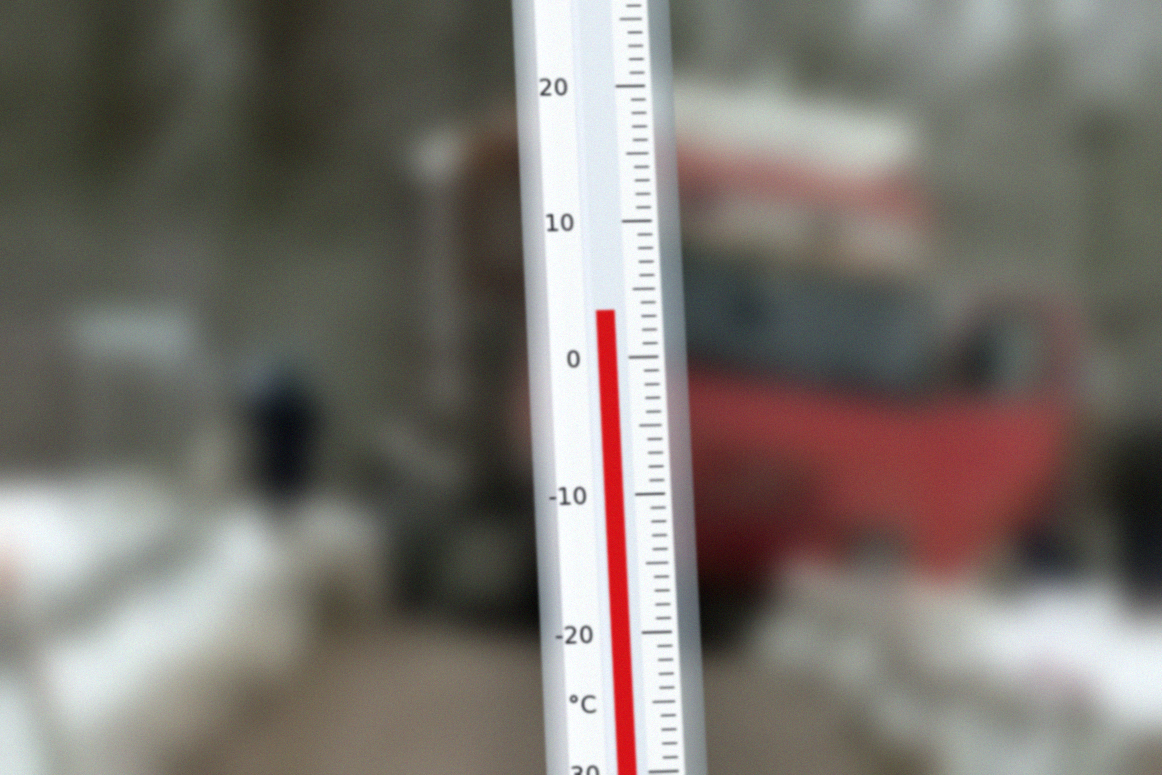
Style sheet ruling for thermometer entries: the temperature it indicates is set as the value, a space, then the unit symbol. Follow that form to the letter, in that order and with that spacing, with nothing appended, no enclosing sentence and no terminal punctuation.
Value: 3.5 °C
